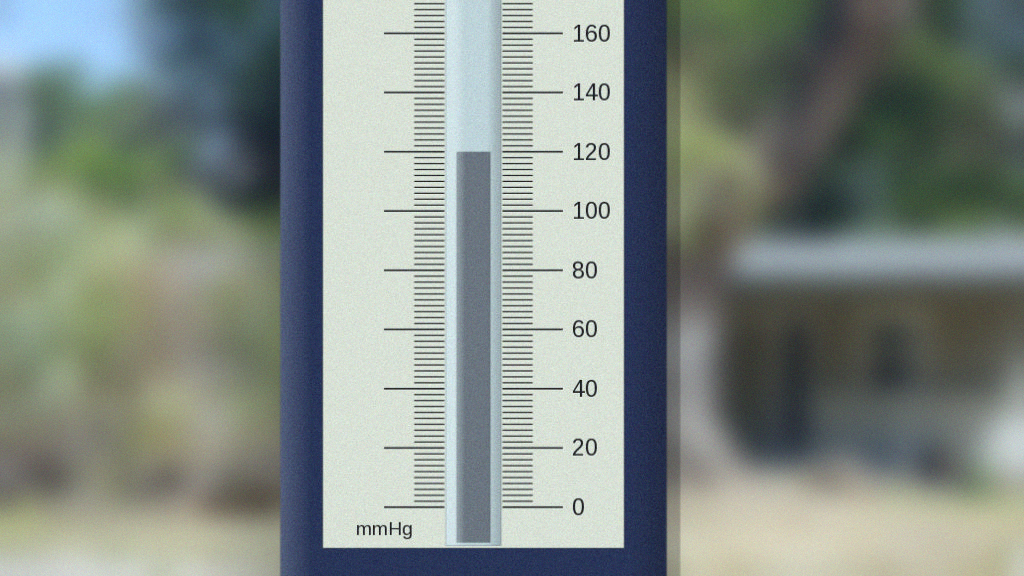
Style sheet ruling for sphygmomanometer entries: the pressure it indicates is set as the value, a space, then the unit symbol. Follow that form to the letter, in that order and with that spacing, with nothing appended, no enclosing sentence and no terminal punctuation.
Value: 120 mmHg
